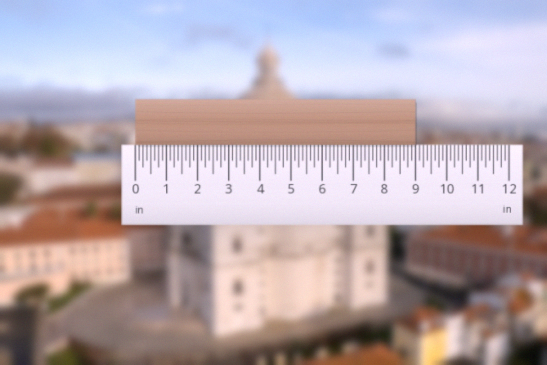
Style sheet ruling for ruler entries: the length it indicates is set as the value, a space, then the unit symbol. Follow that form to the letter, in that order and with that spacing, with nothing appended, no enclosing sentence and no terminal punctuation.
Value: 9 in
